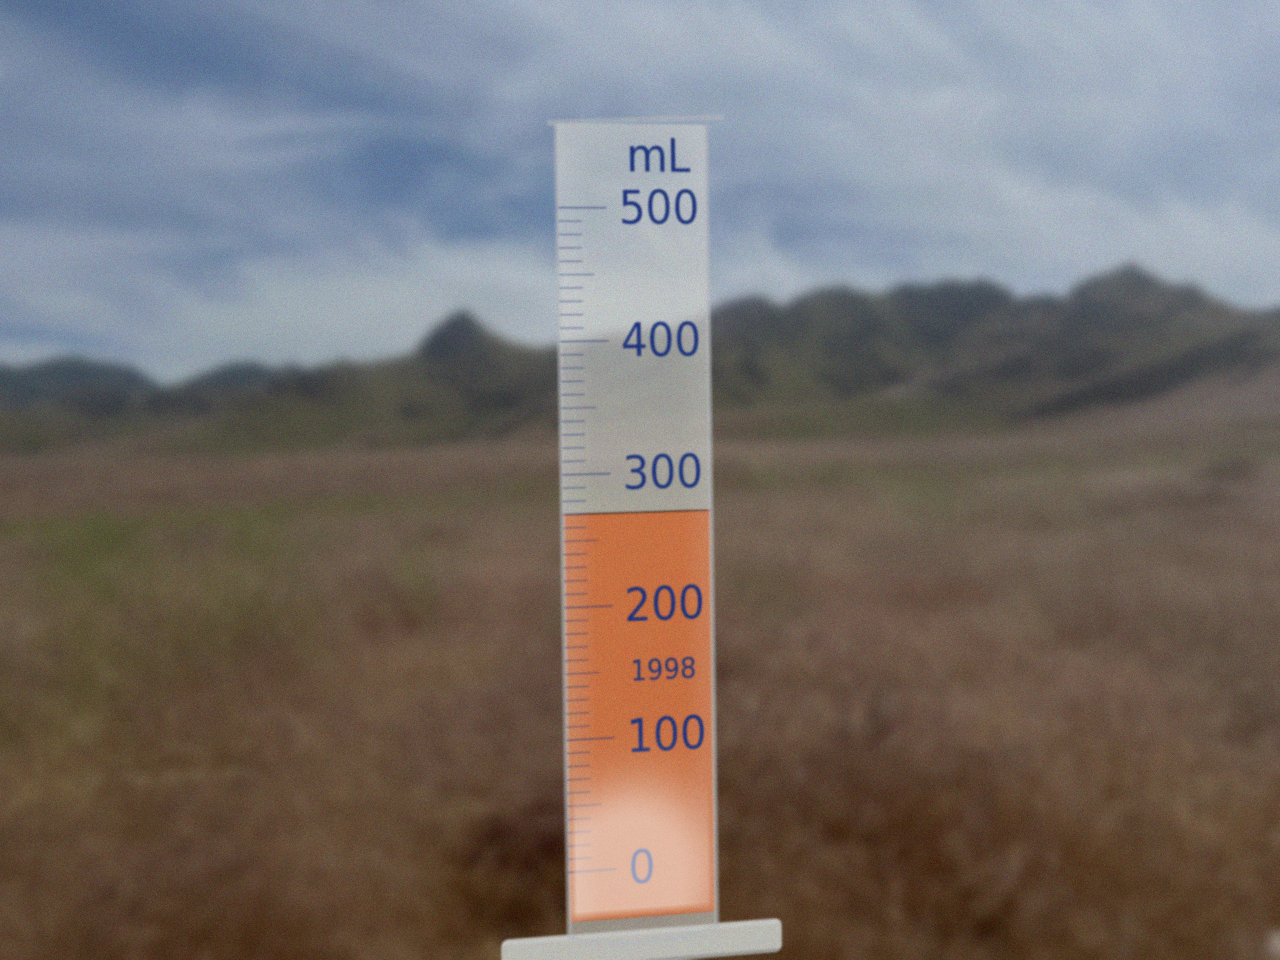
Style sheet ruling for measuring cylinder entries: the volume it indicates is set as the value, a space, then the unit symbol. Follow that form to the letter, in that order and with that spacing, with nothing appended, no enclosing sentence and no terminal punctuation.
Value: 270 mL
